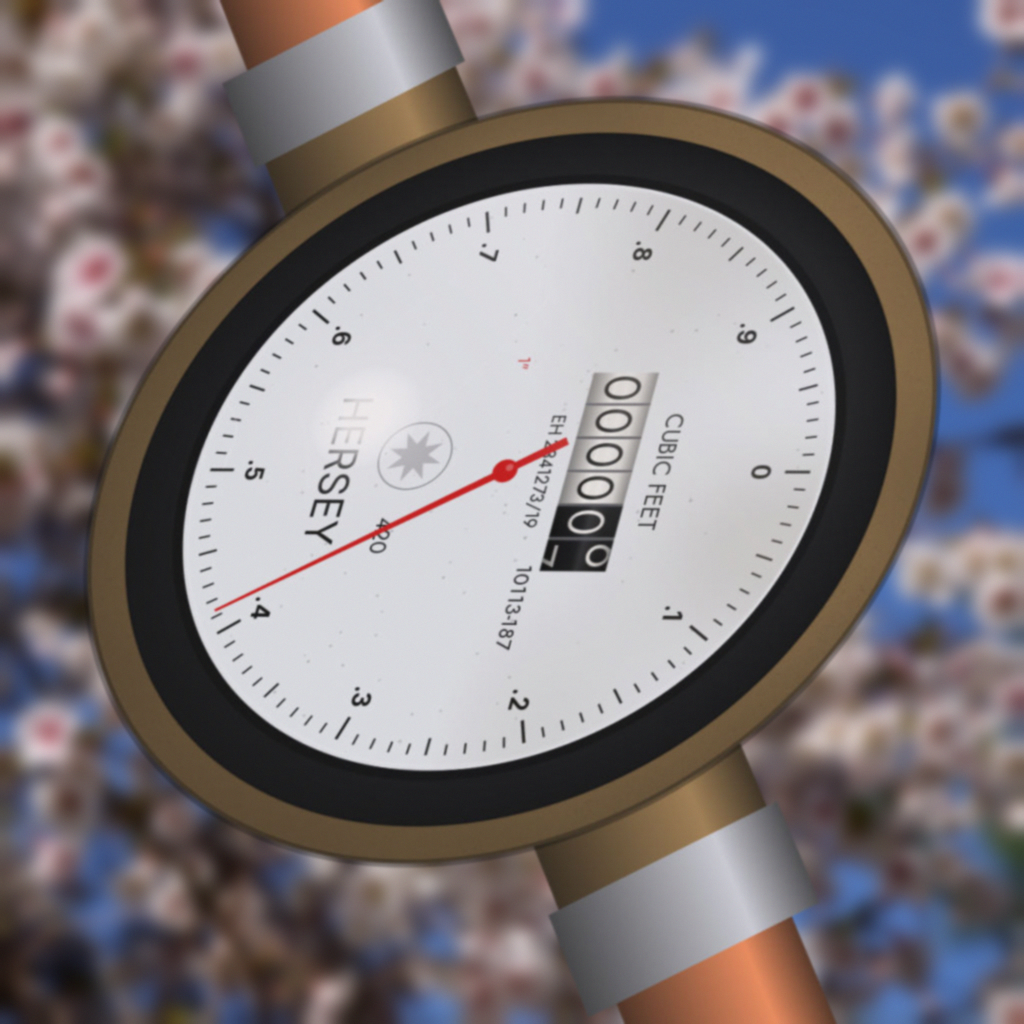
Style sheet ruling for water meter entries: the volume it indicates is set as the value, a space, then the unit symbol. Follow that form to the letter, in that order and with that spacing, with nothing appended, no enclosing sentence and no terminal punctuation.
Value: 6.41 ft³
